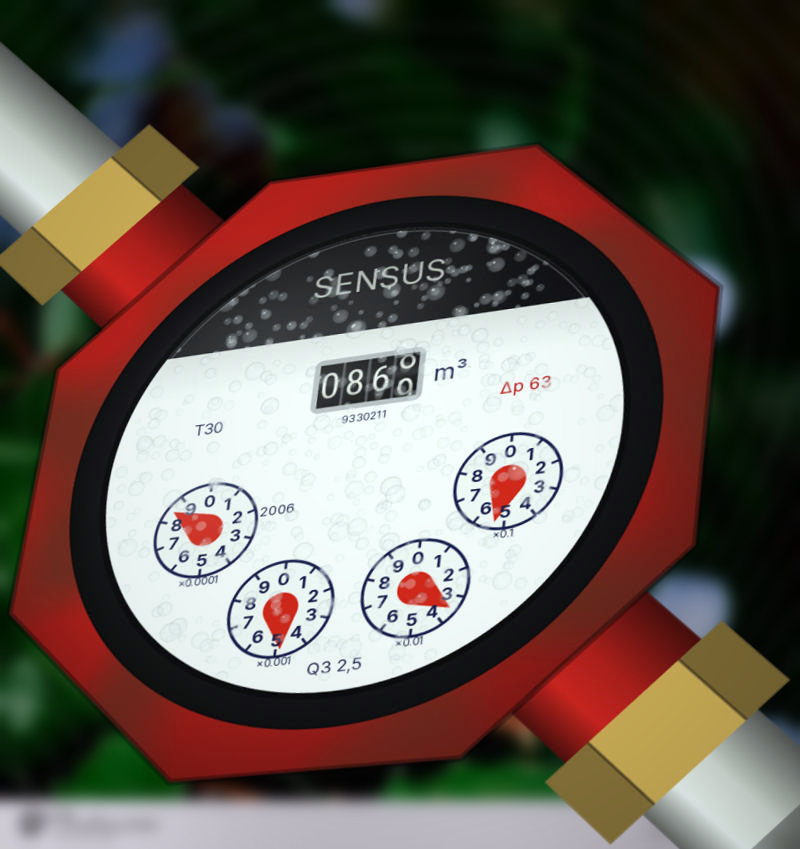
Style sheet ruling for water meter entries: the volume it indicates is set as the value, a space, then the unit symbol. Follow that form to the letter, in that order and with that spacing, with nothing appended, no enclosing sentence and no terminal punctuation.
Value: 868.5348 m³
